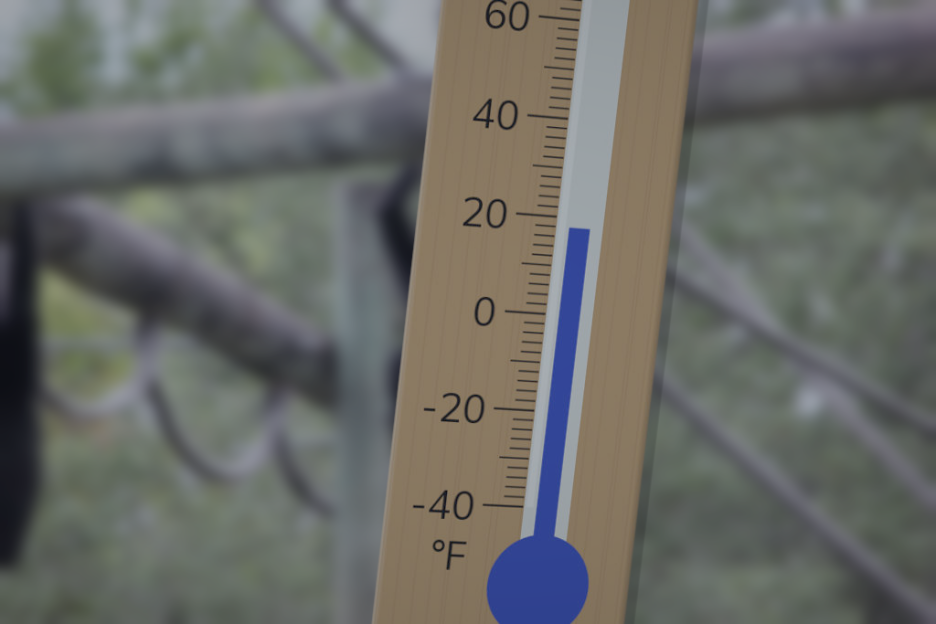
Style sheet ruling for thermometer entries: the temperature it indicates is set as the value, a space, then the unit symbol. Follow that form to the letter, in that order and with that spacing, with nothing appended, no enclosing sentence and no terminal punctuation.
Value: 18 °F
